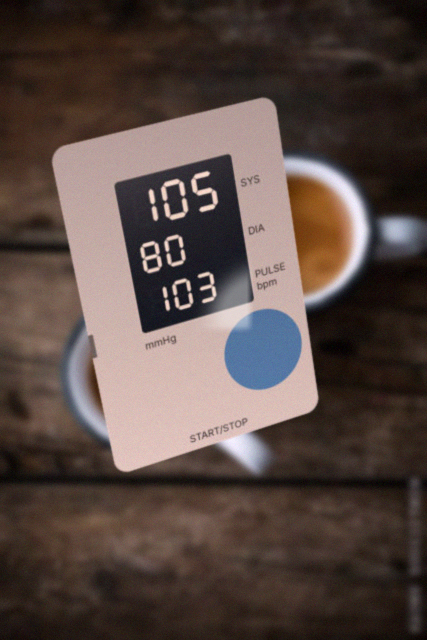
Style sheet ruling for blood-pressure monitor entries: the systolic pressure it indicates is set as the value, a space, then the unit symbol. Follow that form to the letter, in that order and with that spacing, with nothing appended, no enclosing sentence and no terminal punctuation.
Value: 105 mmHg
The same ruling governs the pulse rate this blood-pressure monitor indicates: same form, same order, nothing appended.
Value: 103 bpm
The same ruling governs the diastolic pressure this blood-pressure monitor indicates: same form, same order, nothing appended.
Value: 80 mmHg
